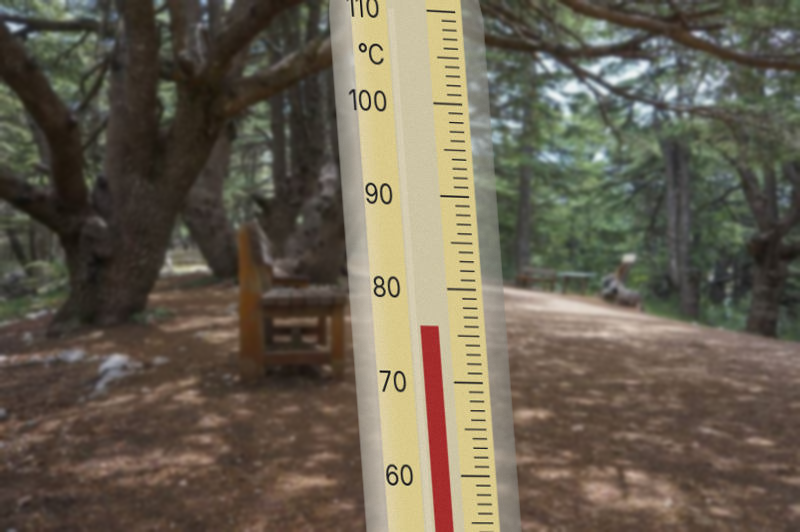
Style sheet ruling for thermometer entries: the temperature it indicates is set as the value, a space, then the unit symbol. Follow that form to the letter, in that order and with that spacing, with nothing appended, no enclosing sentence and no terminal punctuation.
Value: 76 °C
